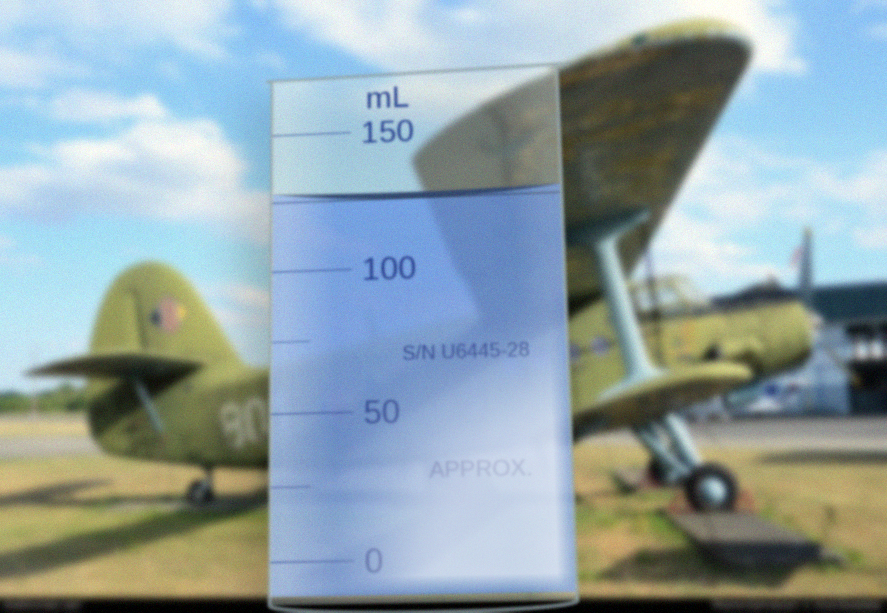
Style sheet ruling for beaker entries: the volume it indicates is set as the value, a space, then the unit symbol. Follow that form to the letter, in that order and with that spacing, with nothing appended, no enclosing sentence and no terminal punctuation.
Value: 125 mL
